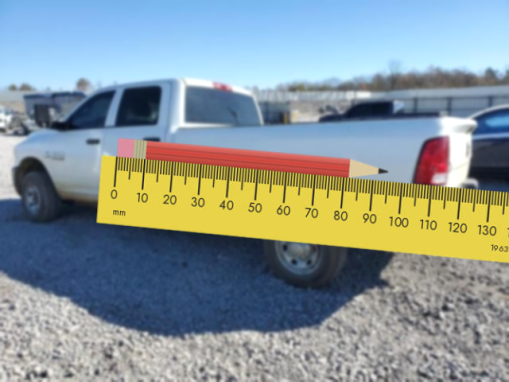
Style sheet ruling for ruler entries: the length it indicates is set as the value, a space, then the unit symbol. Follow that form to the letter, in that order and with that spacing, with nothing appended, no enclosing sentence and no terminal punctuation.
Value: 95 mm
